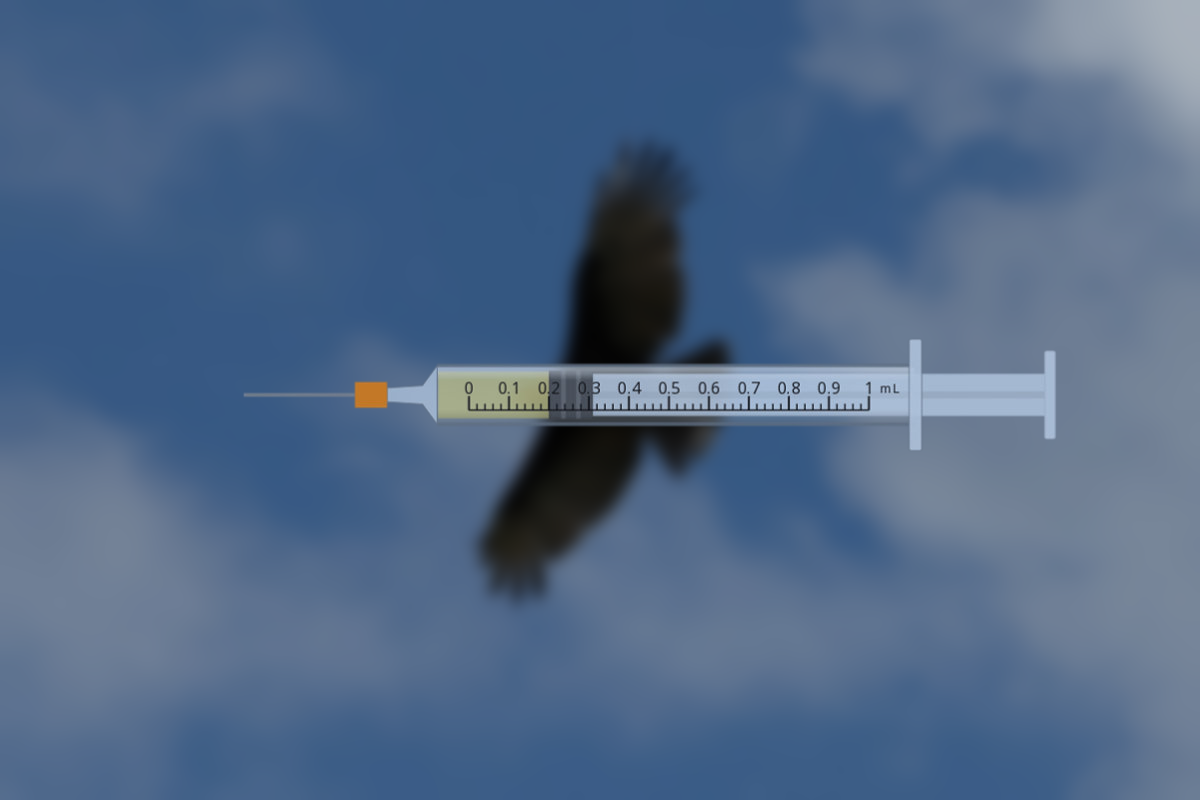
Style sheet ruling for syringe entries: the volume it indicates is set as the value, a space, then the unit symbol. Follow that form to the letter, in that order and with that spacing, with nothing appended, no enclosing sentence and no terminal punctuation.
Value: 0.2 mL
